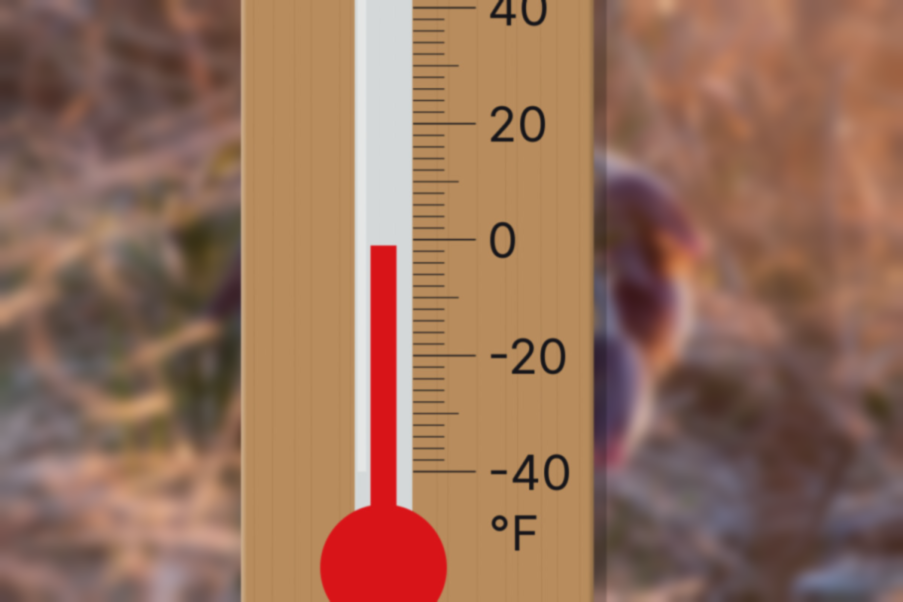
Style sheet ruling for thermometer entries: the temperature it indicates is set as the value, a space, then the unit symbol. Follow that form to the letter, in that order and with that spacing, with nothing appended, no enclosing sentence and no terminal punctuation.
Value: -1 °F
